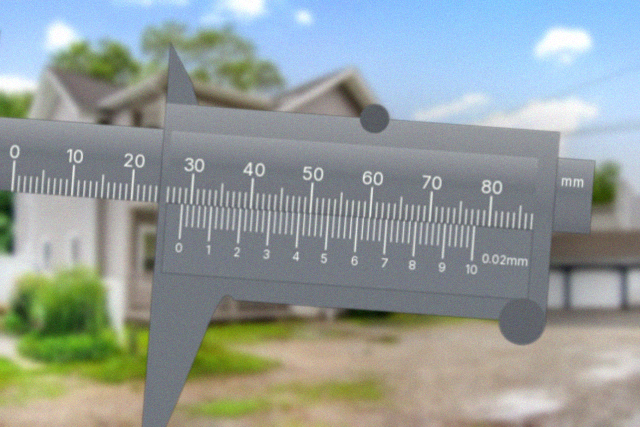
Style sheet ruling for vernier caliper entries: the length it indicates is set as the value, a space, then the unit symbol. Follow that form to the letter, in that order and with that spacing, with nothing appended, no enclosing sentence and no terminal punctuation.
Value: 28.5 mm
